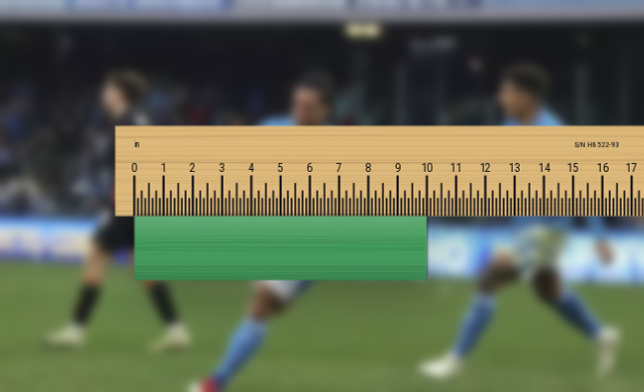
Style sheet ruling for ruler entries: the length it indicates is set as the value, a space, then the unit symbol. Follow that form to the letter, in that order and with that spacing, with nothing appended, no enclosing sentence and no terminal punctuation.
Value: 10 in
